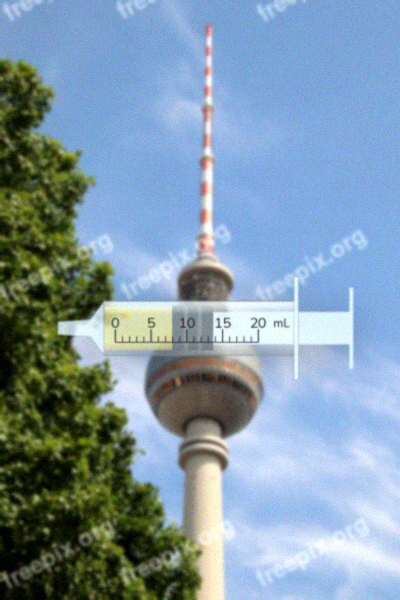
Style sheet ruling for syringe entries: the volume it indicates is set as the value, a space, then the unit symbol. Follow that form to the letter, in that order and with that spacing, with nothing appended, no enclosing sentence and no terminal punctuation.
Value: 8 mL
